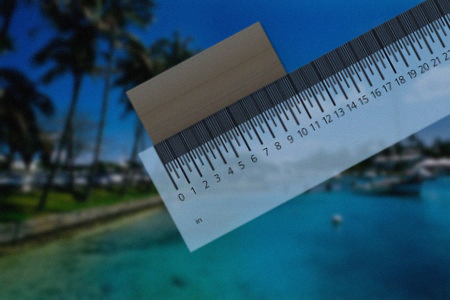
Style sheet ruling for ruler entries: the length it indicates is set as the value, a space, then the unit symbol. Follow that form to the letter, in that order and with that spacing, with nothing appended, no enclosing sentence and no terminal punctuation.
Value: 11 in
